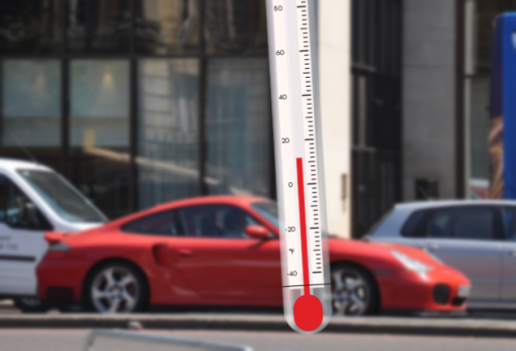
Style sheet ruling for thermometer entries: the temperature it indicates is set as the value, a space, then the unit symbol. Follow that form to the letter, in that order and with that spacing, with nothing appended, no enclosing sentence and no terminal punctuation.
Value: 12 °F
